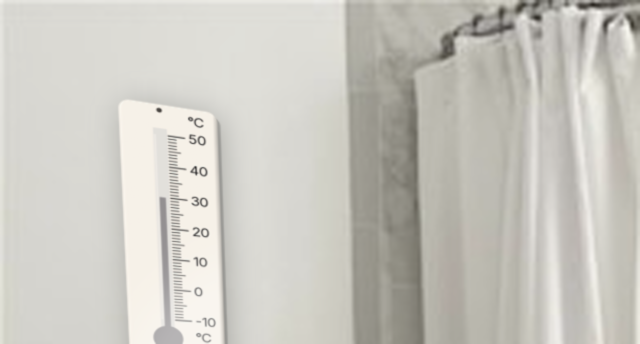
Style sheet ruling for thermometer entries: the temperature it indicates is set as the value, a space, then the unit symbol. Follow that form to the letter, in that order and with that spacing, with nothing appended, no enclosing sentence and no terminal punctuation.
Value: 30 °C
